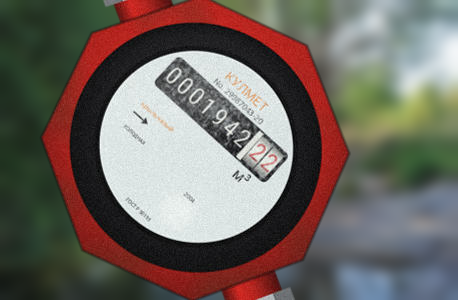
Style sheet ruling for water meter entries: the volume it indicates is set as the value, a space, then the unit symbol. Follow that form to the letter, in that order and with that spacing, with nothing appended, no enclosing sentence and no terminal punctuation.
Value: 1942.22 m³
